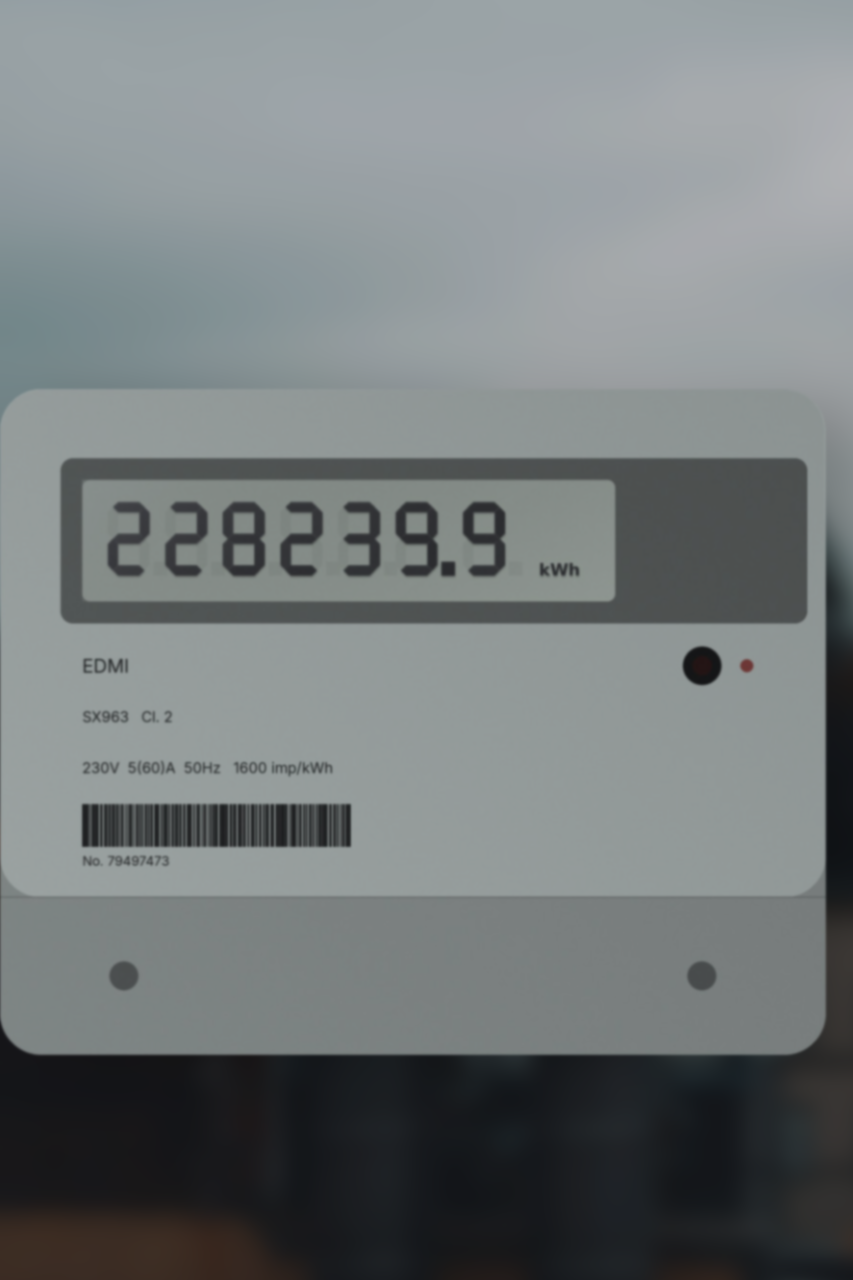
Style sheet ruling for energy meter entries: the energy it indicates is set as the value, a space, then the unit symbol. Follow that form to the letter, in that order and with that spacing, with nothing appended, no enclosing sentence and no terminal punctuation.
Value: 228239.9 kWh
